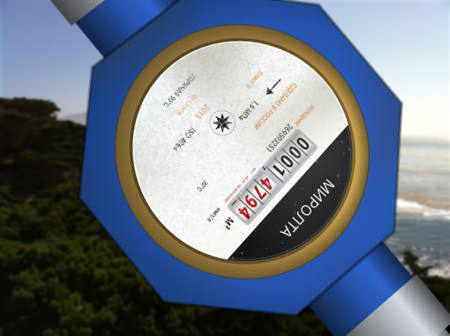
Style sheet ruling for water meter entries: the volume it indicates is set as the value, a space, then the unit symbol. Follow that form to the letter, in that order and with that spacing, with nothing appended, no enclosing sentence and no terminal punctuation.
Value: 1.4794 m³
